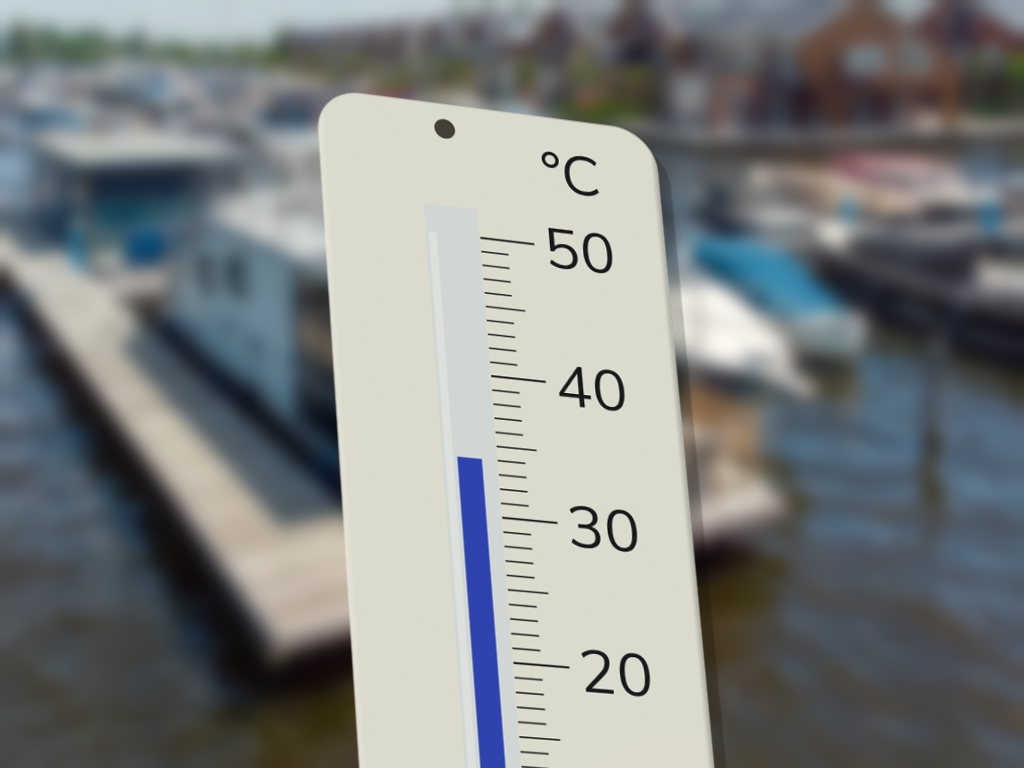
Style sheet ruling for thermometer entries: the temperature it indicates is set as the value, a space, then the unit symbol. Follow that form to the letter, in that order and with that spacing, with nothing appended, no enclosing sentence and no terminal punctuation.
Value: 34 °C
